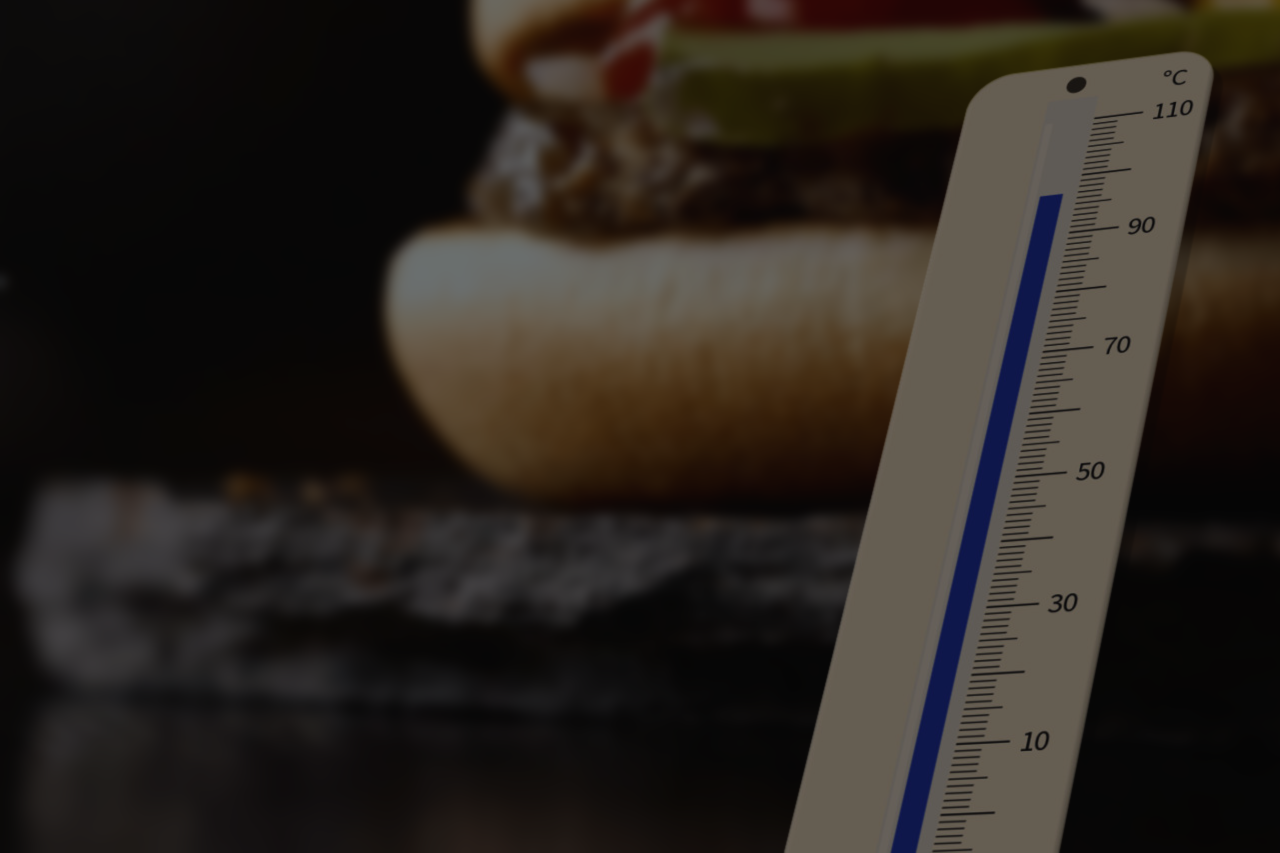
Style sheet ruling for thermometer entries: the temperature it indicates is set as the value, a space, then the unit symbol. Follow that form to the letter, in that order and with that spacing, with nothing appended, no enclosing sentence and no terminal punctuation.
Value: 97 °C
